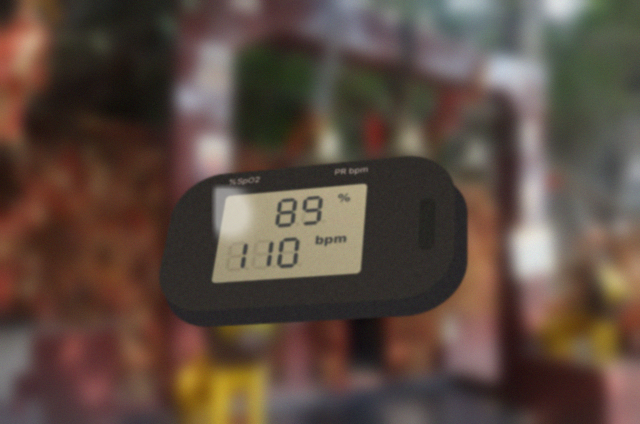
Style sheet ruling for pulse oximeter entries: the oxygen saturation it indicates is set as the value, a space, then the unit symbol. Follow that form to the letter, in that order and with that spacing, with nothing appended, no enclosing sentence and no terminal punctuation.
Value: 89 %
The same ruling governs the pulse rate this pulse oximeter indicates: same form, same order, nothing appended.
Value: 110 bpm
